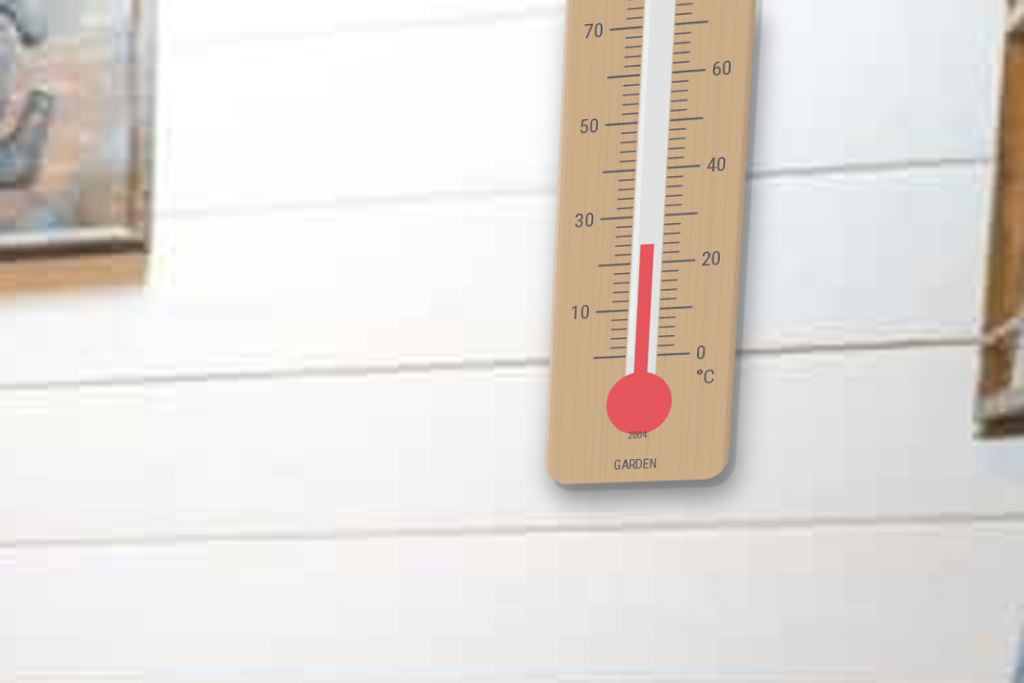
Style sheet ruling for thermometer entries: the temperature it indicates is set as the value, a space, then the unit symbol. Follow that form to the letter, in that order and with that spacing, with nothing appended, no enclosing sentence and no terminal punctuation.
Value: 24 °C
